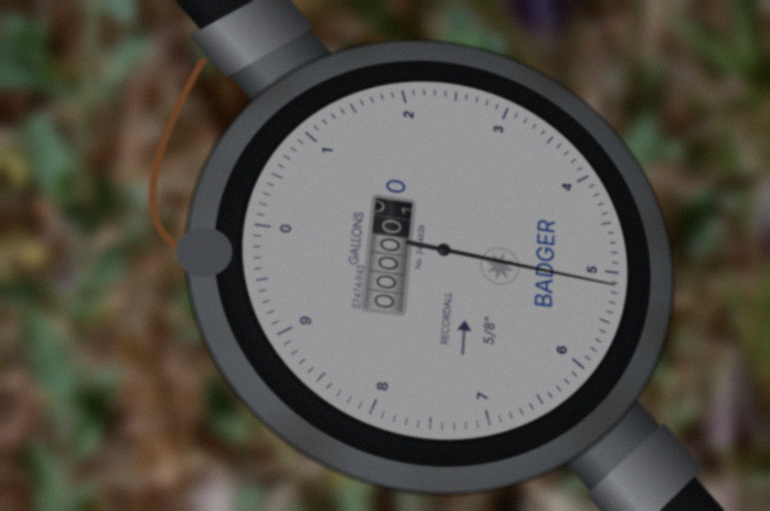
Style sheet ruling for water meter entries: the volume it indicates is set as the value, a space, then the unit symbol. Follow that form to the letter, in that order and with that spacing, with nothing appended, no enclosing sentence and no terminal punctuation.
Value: 5.1 gal
